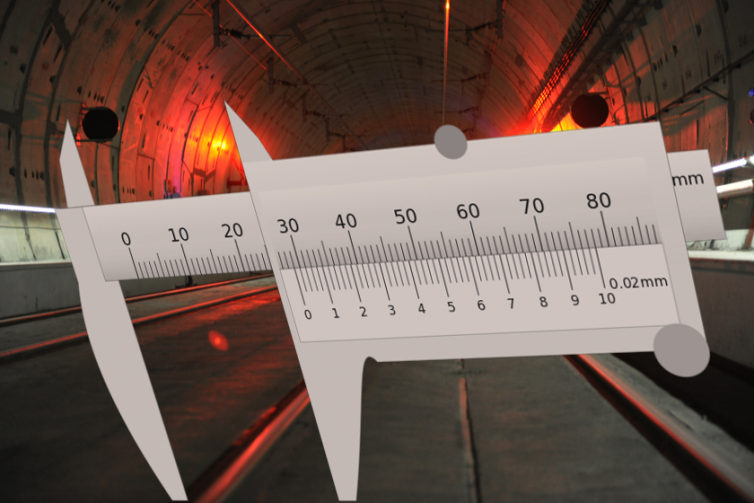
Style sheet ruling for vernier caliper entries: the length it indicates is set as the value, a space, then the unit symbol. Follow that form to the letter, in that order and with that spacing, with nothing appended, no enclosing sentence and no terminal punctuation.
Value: 29.0 mm
